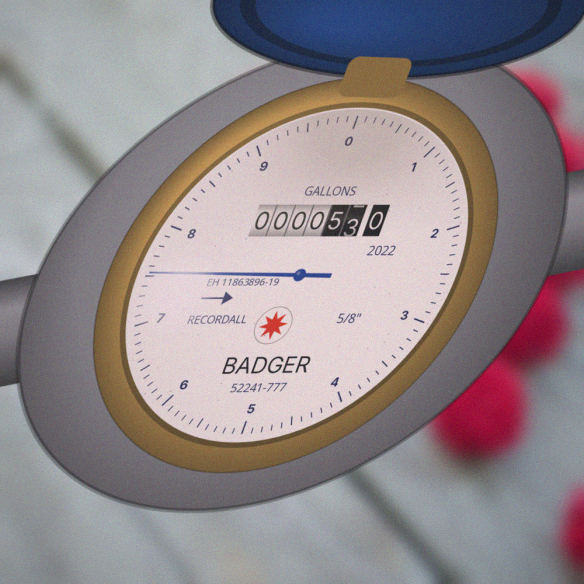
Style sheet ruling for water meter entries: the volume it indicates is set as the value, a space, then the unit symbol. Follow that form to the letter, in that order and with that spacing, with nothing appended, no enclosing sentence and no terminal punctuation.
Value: 527.5 gal
